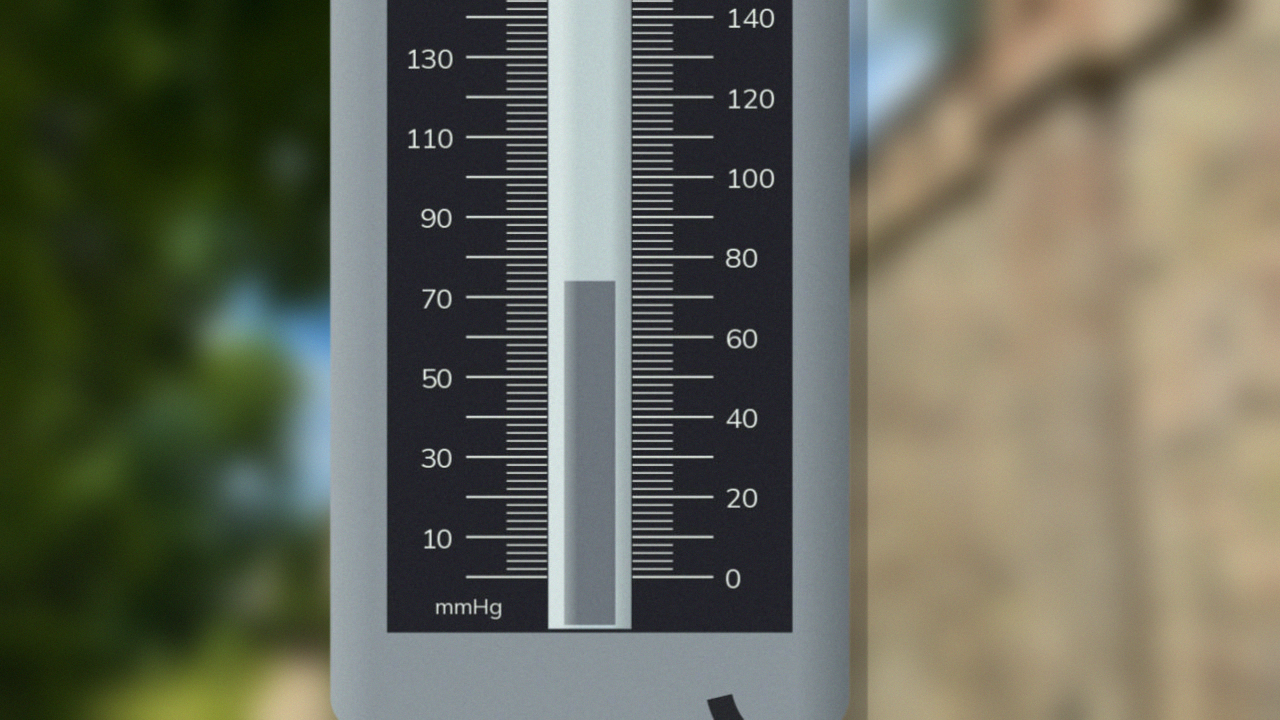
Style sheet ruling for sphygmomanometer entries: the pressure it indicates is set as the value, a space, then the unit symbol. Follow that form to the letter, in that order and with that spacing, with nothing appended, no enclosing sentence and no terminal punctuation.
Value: 74 mmHg
